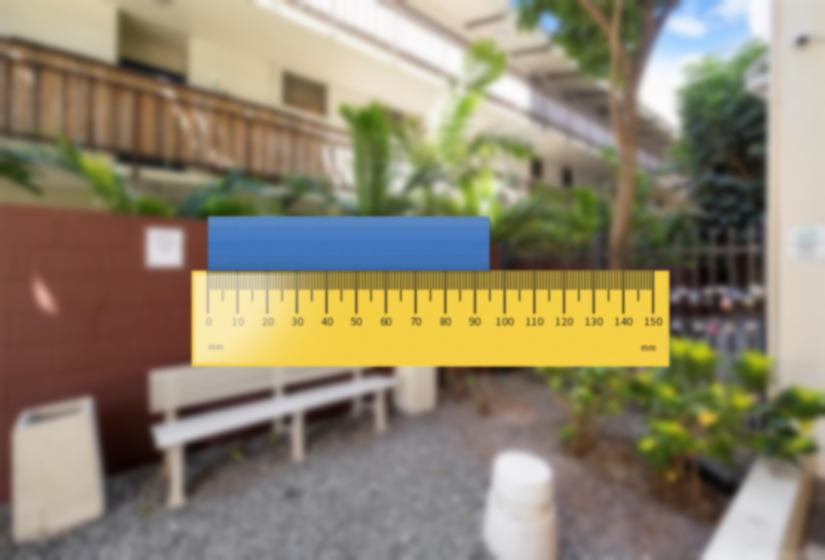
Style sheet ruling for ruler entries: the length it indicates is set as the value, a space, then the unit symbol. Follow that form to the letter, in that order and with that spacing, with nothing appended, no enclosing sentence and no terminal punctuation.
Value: 95 mm
